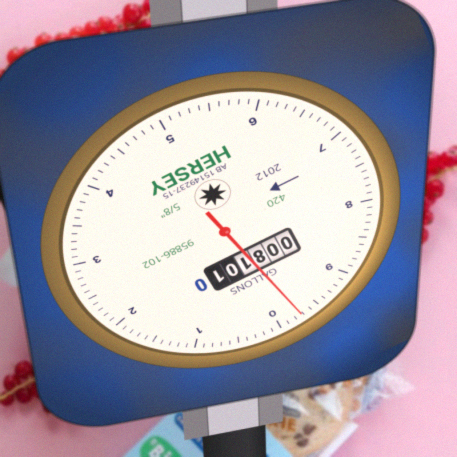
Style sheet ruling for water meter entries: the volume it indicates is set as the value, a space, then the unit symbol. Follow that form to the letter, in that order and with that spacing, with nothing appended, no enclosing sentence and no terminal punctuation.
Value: 81009.7 gal
